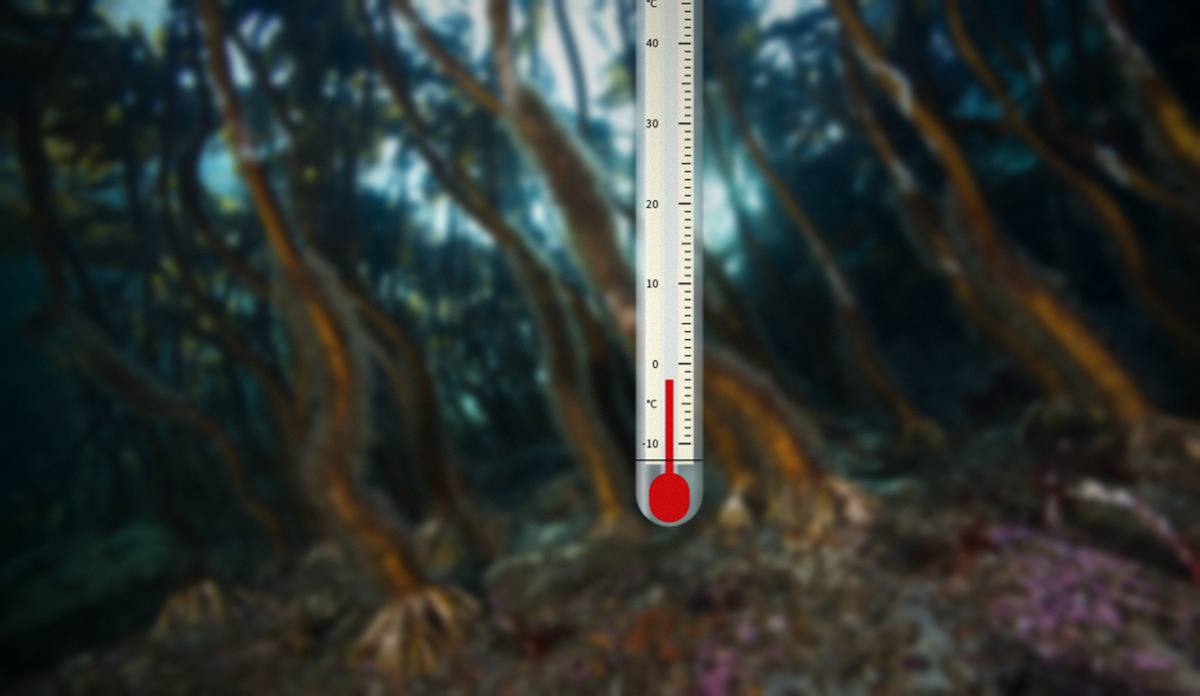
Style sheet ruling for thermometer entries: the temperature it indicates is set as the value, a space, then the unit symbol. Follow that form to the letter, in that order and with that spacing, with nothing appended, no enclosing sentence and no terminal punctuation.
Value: -2 °C
